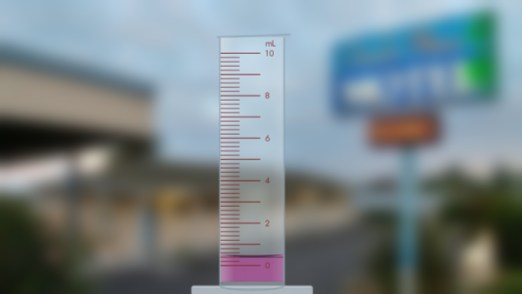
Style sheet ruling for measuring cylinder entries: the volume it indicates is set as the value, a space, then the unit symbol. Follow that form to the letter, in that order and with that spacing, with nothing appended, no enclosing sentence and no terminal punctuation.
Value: 0.4 mL
